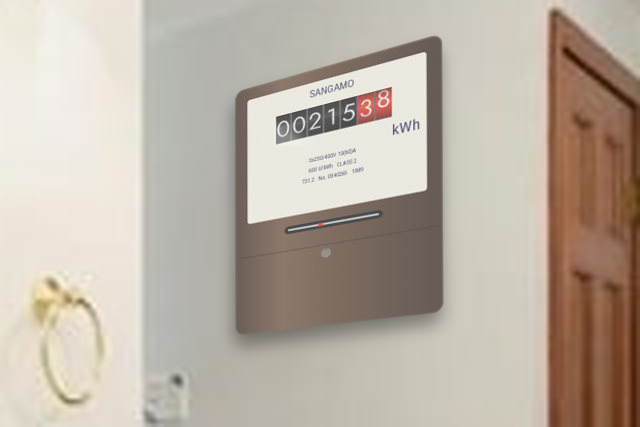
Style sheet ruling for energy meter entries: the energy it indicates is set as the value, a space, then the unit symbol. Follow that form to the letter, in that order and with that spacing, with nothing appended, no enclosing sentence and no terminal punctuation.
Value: 215.38 kWh
